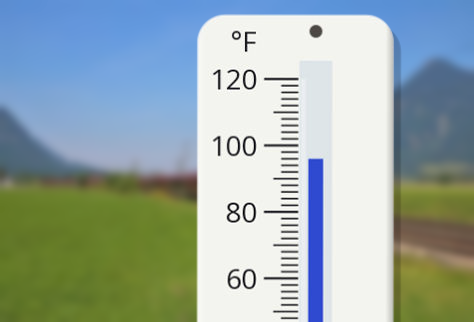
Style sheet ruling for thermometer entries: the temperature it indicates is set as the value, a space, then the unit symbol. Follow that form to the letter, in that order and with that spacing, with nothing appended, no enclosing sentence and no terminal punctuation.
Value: 96 °F
